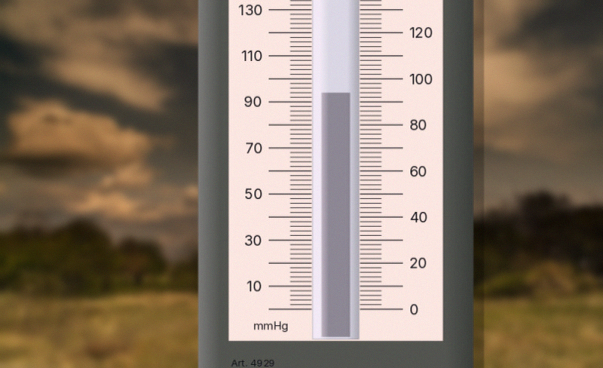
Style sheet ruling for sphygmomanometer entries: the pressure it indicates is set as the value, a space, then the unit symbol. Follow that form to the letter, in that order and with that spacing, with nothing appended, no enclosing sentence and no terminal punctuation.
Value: 94 mmHg
